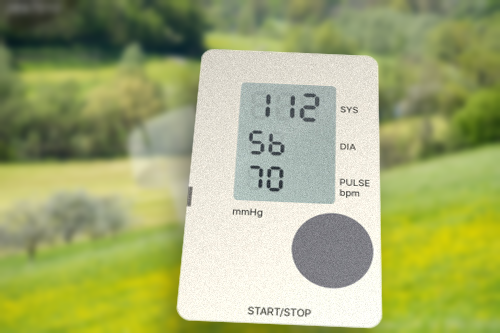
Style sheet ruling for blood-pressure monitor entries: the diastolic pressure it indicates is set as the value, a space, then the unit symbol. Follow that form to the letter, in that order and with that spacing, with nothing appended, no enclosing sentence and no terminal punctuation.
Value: 56 mmHg
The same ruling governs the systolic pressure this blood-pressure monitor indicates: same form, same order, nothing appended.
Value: 112 mmHg
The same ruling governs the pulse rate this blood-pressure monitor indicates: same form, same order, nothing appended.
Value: 70 bpm
